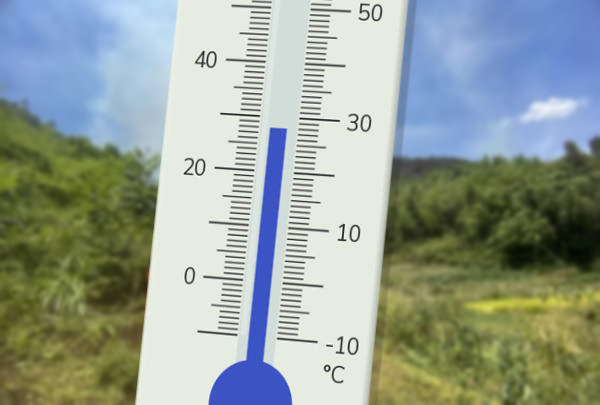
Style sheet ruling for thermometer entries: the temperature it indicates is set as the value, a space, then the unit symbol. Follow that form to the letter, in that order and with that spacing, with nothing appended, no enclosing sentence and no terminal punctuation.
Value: 28 °C
